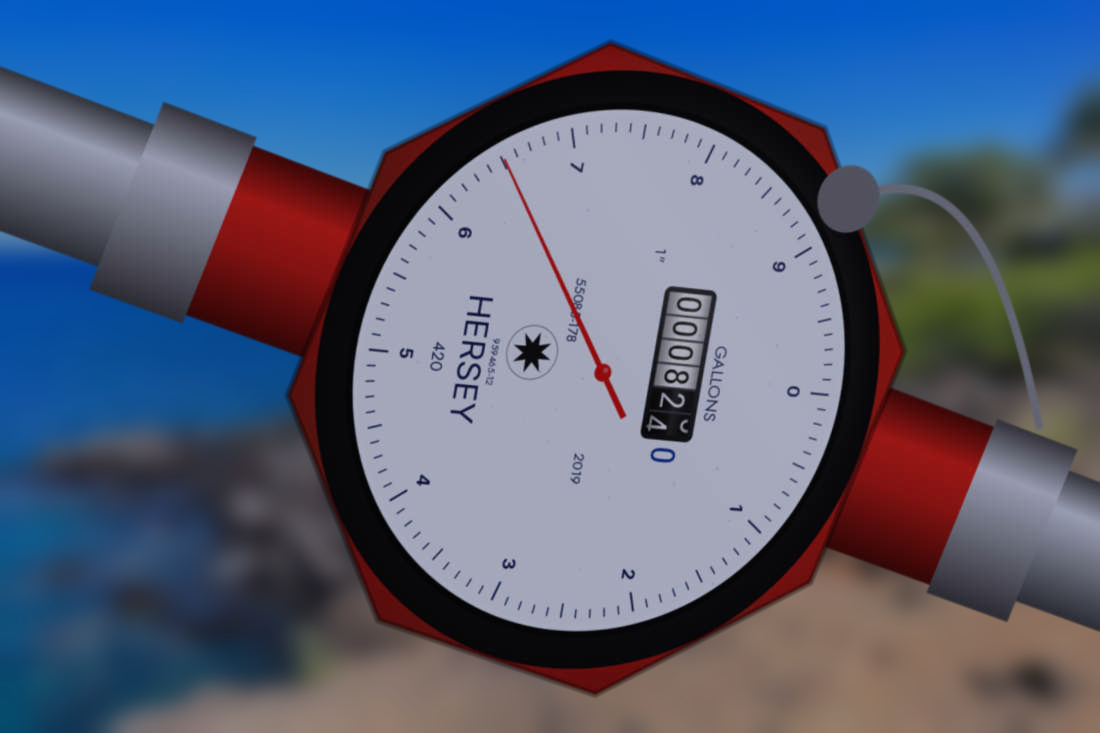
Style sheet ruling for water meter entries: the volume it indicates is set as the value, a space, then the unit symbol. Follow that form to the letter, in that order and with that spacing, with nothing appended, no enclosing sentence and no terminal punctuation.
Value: 8236.5 gal
